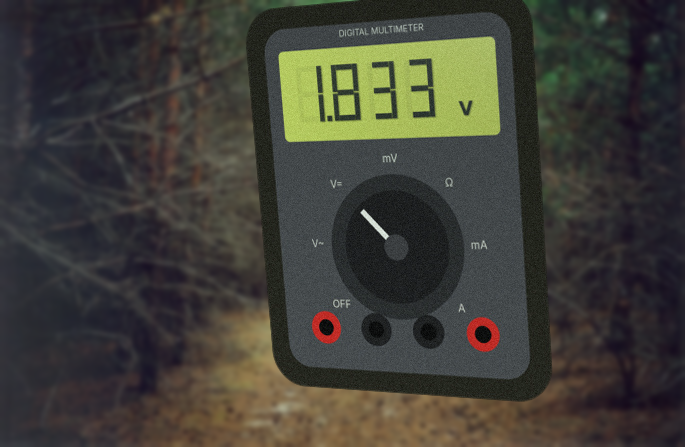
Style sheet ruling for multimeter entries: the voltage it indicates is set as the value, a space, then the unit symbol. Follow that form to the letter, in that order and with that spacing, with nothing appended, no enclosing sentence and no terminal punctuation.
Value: 1.833 V
